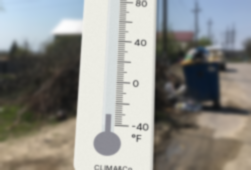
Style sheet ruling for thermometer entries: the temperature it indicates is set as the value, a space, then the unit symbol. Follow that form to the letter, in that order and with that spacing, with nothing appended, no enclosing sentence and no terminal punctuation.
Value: -30 °F
